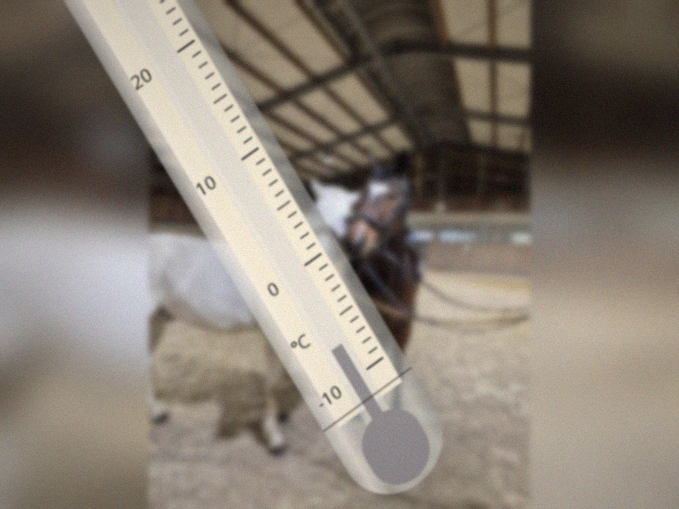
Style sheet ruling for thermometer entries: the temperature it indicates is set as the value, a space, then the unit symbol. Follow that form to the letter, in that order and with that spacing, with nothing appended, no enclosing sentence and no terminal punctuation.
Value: -7 °C
